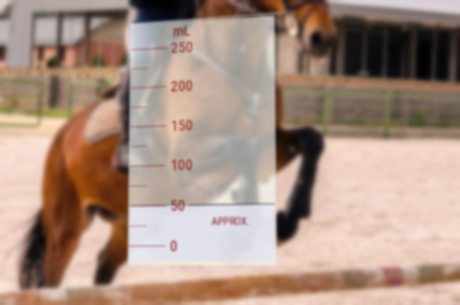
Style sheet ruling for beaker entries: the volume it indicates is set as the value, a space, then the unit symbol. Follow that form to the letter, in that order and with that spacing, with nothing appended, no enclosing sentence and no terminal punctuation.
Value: 50 mL
